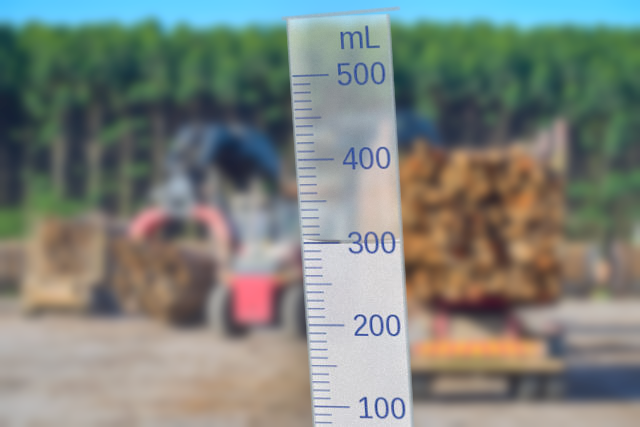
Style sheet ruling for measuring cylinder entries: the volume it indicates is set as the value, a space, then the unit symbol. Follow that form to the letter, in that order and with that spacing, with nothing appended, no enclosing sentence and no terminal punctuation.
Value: 300 mL
